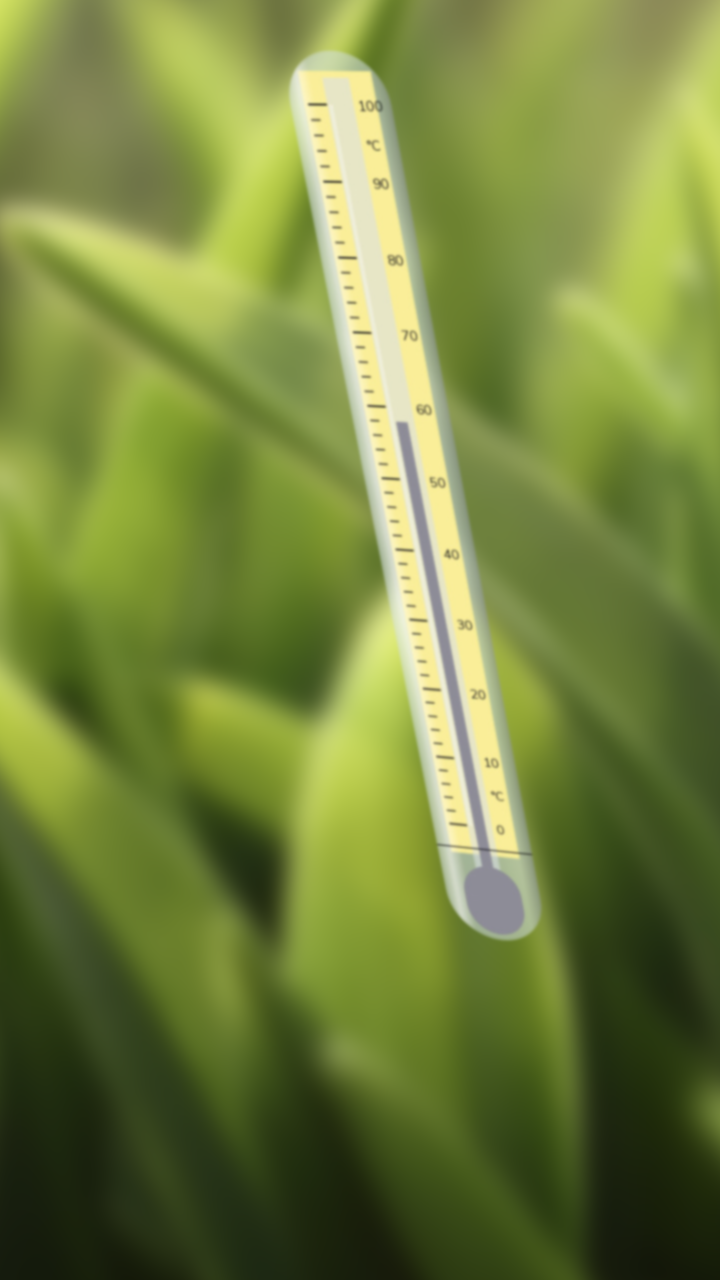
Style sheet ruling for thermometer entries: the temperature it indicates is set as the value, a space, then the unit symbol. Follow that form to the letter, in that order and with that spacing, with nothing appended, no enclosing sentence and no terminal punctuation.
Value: 58 °C
